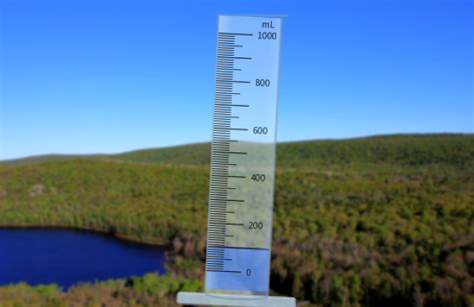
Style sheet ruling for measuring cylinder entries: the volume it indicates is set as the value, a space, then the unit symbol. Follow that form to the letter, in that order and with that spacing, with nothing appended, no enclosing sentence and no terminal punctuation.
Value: 100 mL
